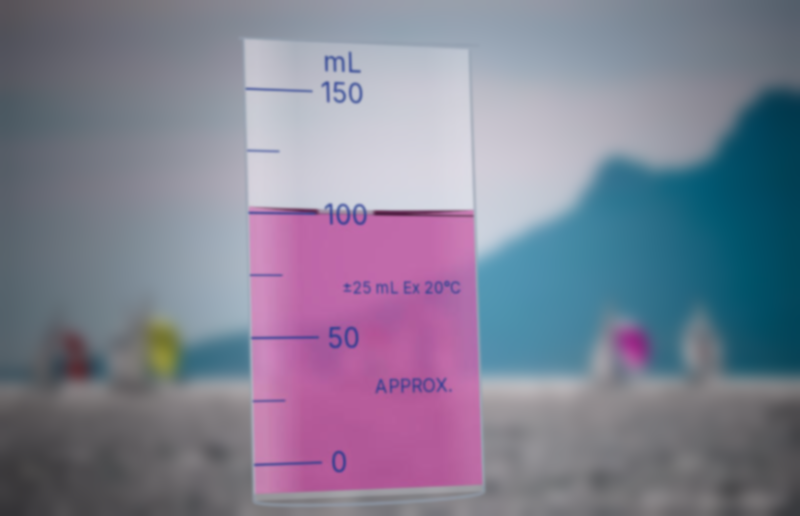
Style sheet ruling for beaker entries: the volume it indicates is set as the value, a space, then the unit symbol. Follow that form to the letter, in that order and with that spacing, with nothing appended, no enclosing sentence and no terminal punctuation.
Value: 100 mL
